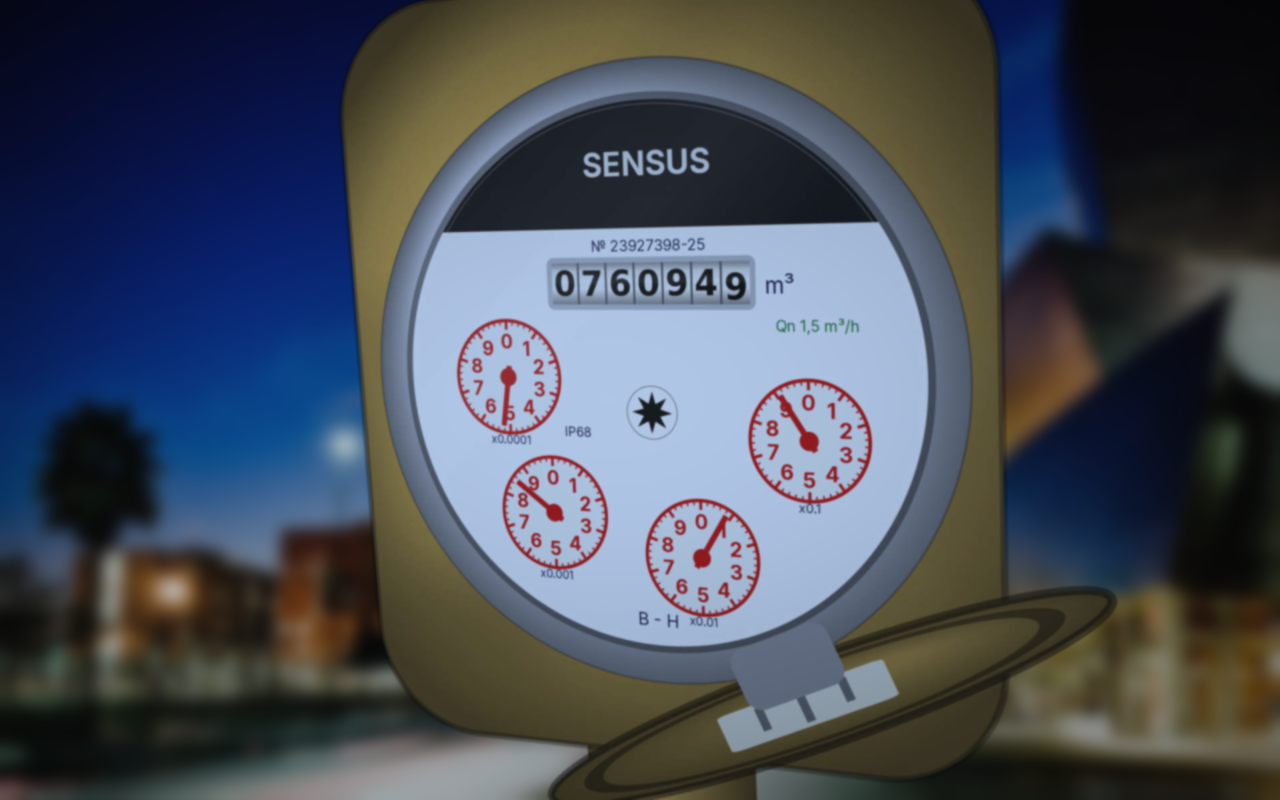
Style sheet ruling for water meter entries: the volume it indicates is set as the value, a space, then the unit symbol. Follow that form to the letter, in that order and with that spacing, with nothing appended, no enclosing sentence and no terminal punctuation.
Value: 760948.9085 m³
